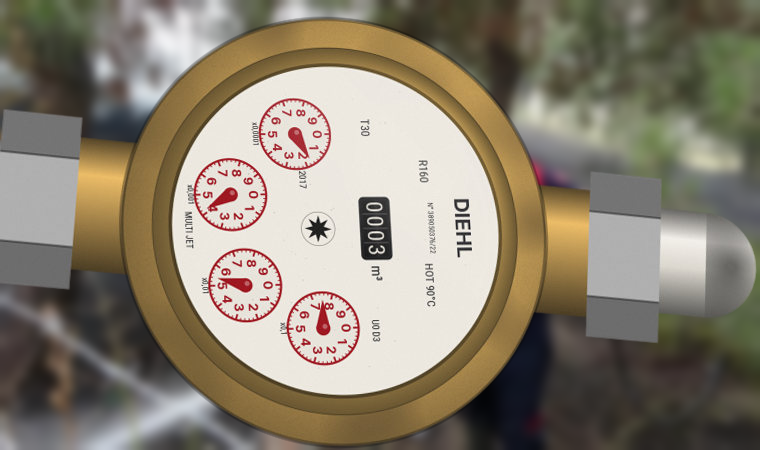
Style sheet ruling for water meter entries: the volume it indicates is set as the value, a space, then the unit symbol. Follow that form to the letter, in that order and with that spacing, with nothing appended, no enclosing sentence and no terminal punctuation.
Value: 3.7541 m³
